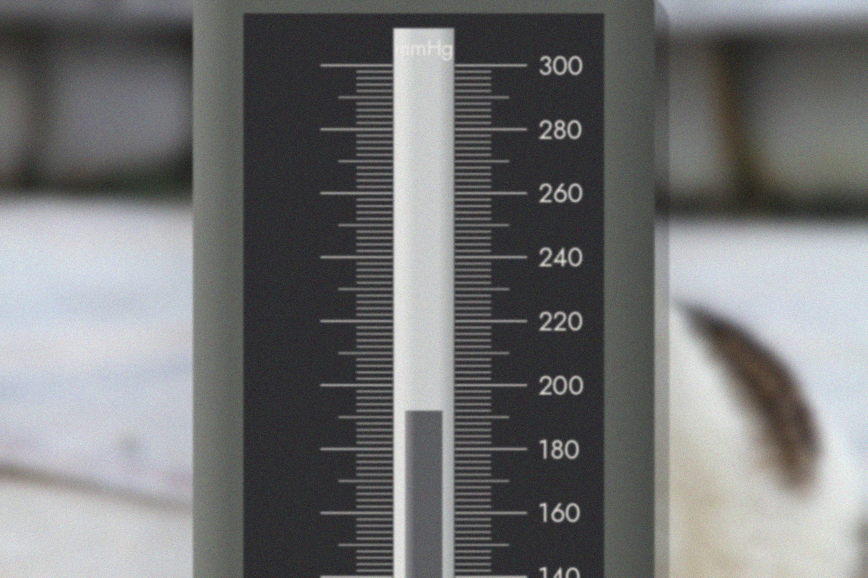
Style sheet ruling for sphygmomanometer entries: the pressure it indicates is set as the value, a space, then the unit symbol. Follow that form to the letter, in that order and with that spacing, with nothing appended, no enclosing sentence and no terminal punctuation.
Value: 192 mmHg
